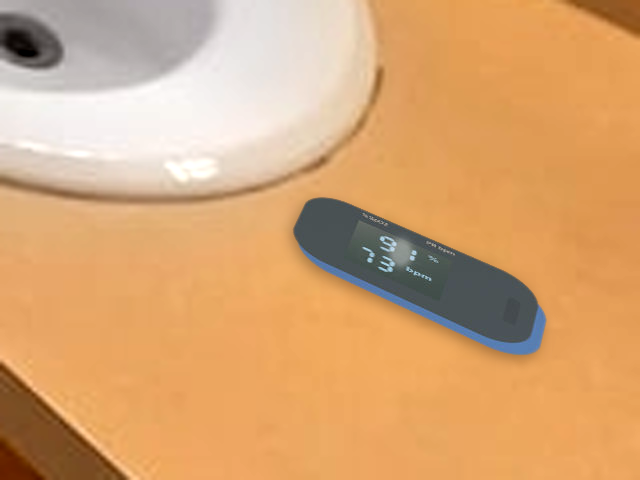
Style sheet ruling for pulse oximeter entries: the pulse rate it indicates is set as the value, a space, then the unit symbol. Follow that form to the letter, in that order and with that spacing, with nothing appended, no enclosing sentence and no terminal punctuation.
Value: 73 bpm
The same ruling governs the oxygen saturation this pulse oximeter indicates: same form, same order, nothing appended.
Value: 91 %
